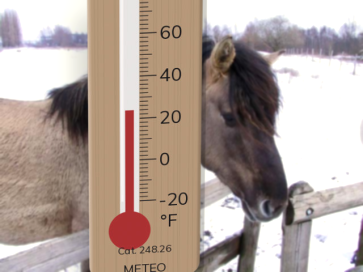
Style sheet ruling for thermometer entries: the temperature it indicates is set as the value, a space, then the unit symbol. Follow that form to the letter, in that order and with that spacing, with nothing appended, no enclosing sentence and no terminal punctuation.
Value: 24 °F
